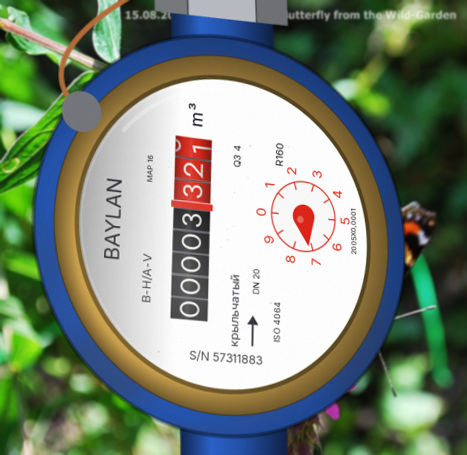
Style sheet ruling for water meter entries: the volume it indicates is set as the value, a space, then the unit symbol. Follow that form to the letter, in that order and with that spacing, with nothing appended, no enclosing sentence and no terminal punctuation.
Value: 3.3207 m³
